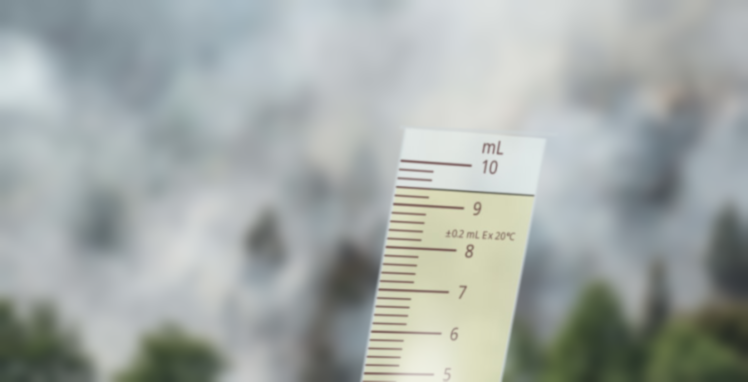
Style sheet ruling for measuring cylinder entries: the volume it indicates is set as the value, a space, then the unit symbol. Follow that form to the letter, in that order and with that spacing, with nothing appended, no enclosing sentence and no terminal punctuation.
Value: 9.4 mL
